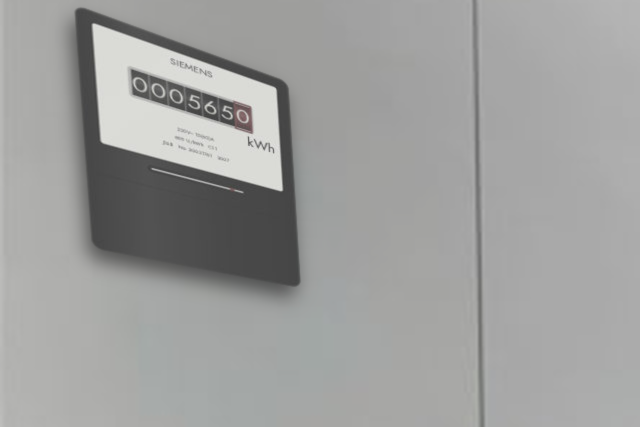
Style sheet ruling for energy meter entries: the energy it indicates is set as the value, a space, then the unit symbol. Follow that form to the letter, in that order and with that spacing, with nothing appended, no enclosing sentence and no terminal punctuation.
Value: 565.0 kWh
